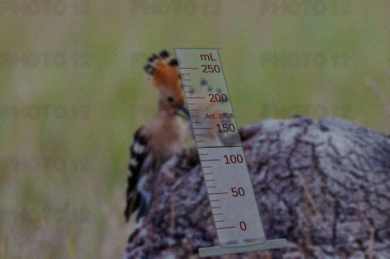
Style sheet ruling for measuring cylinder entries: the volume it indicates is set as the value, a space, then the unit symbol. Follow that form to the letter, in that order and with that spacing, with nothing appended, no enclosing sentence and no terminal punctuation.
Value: 120 mL
